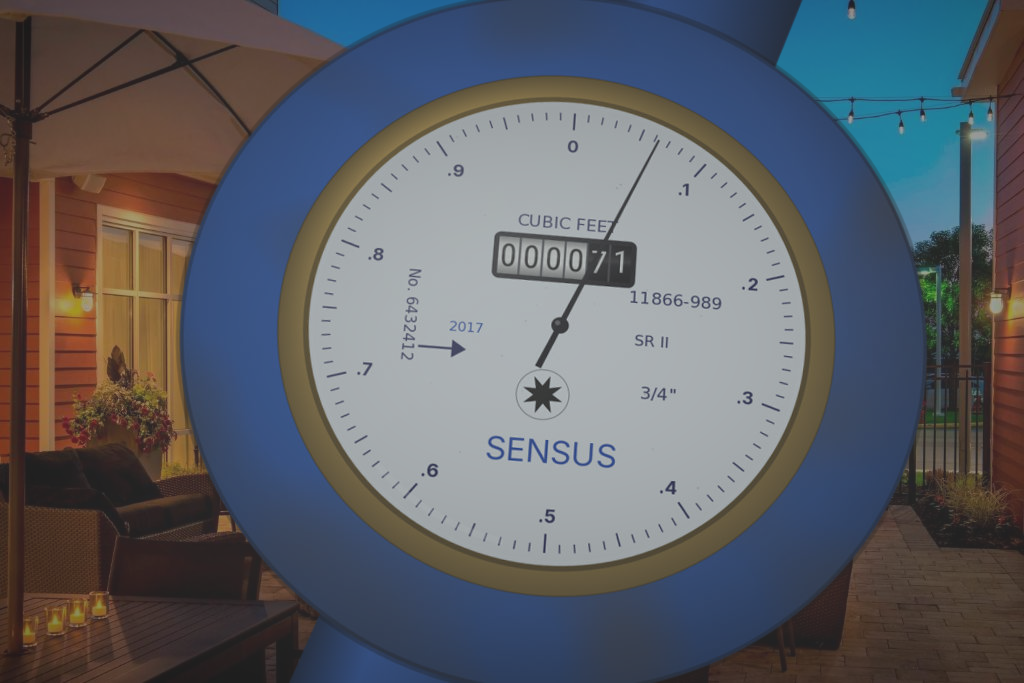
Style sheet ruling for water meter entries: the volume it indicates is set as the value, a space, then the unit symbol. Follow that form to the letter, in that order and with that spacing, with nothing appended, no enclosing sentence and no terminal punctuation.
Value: 71.06 ft³
